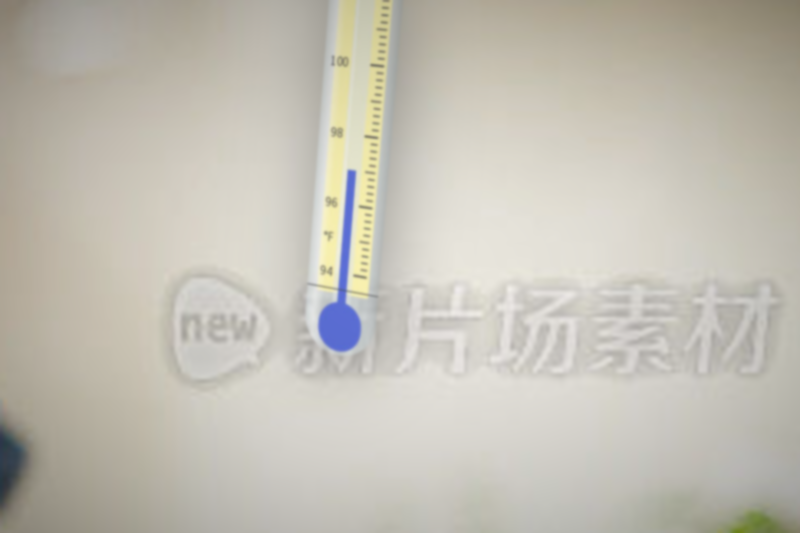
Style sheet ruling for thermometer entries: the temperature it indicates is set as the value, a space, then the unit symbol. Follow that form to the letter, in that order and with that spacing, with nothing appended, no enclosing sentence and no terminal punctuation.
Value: 97 °F
